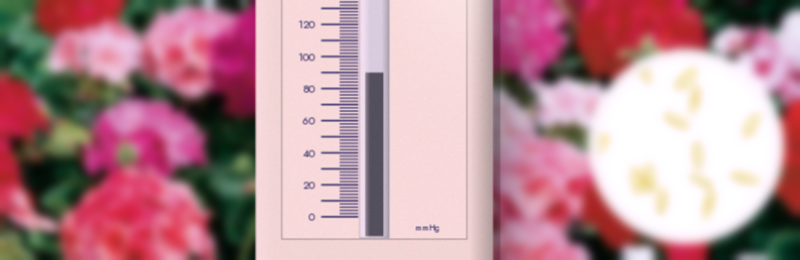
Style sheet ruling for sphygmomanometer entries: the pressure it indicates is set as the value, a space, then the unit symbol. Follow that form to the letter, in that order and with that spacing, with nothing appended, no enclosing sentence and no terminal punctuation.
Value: 90 mmHg
